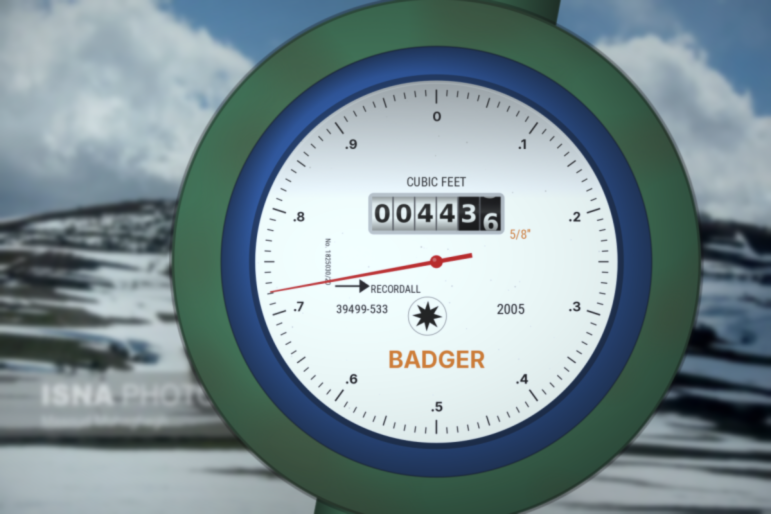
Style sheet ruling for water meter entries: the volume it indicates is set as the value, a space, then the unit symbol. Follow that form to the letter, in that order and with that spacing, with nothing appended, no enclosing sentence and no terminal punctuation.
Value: 4435.72 ft³
